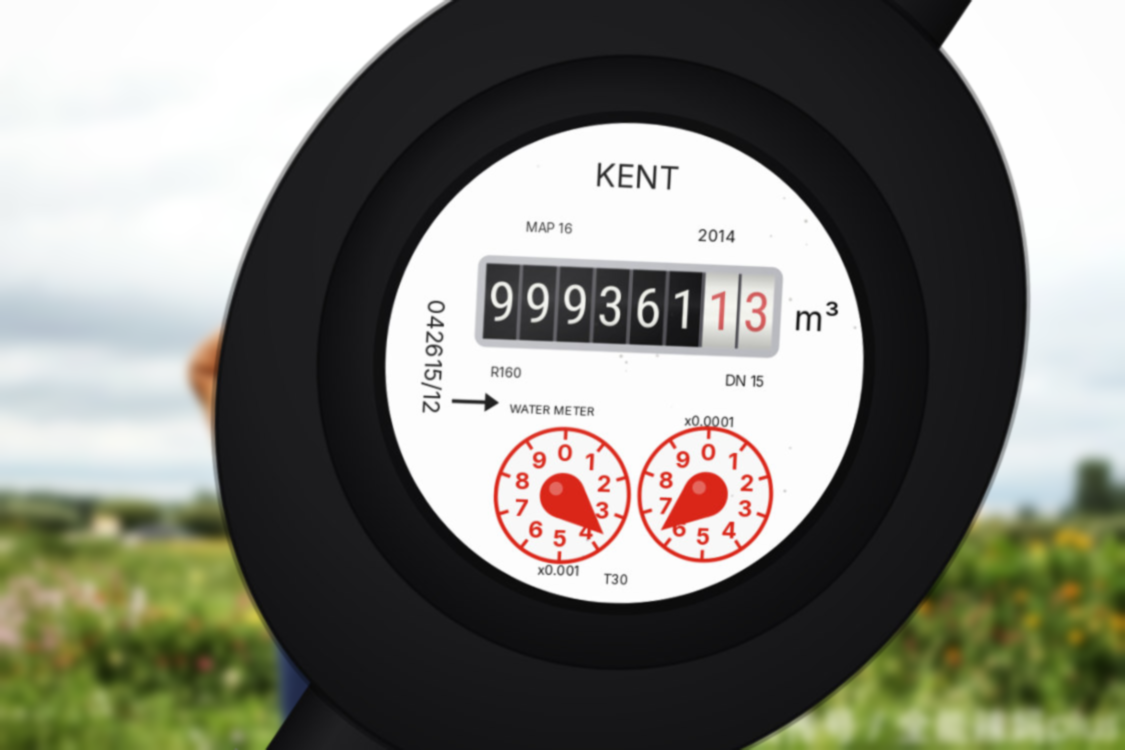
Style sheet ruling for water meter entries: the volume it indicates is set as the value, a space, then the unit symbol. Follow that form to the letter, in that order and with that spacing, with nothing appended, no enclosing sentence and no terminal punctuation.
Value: 999361.1336 m³
